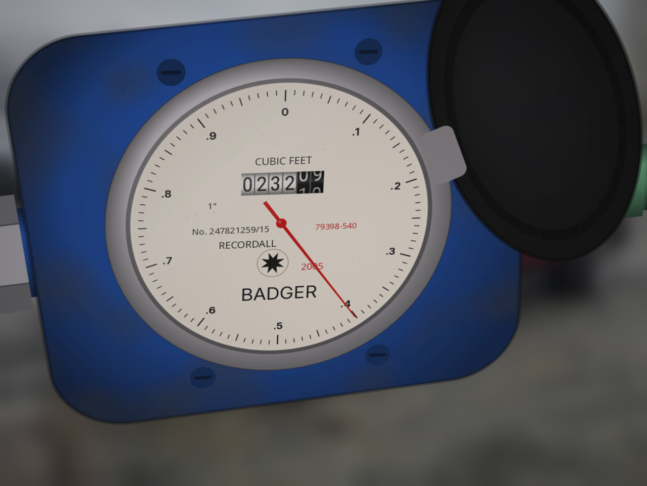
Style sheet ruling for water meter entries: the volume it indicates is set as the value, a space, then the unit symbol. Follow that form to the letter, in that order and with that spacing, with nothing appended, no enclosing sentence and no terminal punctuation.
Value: 23209.40 ft³
